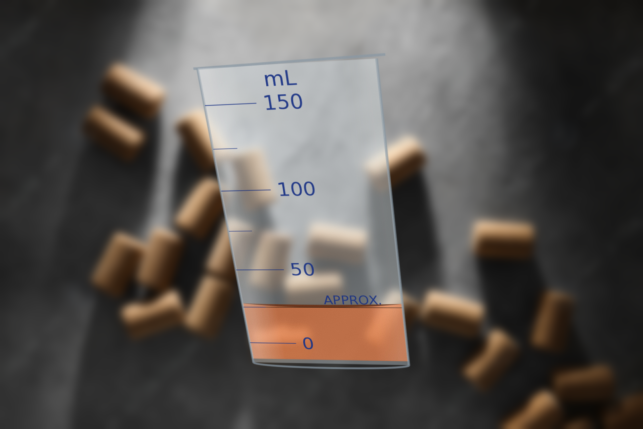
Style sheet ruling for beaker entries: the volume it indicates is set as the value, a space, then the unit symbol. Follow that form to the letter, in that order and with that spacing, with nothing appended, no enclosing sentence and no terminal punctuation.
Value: 25 mL
